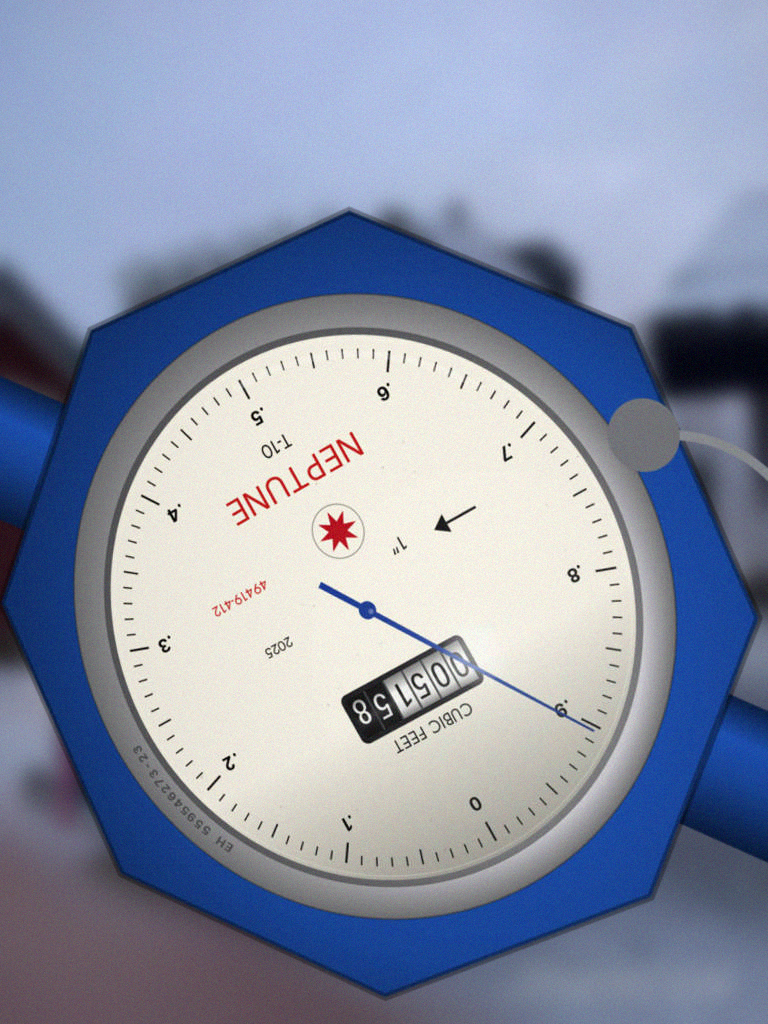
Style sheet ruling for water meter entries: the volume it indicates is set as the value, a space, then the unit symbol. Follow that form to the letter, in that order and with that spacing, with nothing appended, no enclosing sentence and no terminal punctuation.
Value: 5157.90 ft³
